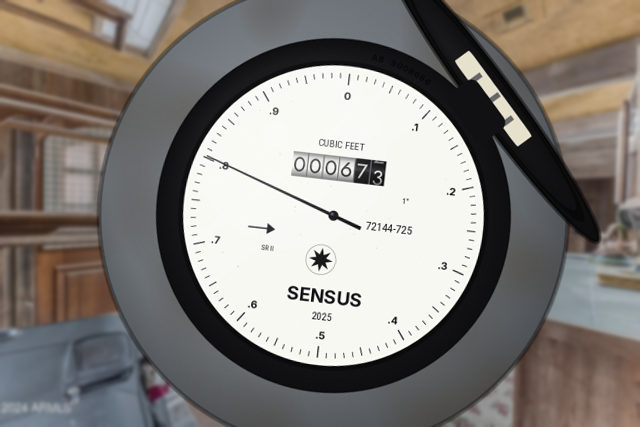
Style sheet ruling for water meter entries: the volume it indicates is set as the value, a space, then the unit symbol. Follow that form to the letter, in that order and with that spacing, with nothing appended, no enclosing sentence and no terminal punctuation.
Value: 672.80 ft³
